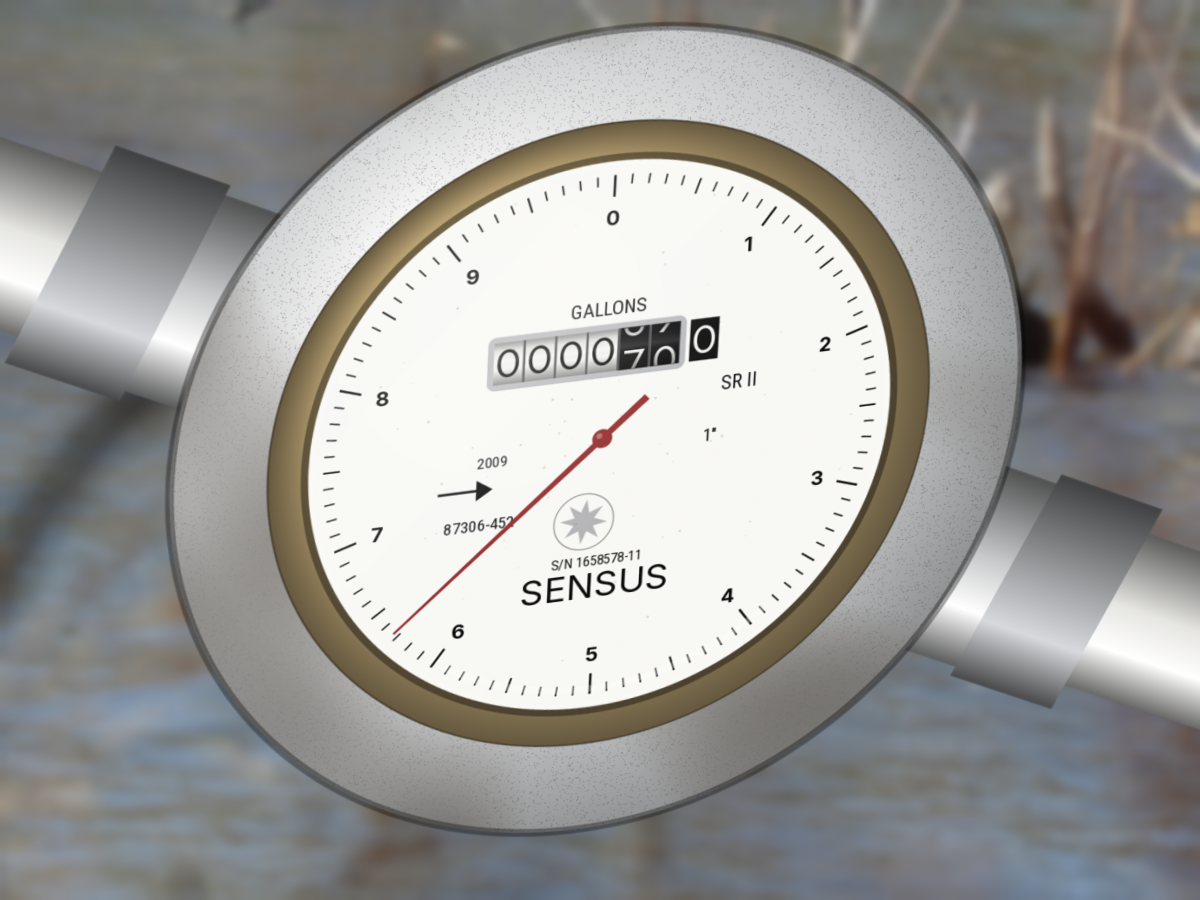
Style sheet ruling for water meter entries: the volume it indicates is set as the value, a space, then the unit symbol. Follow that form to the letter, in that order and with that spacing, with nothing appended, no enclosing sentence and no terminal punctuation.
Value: 696.3 gal
